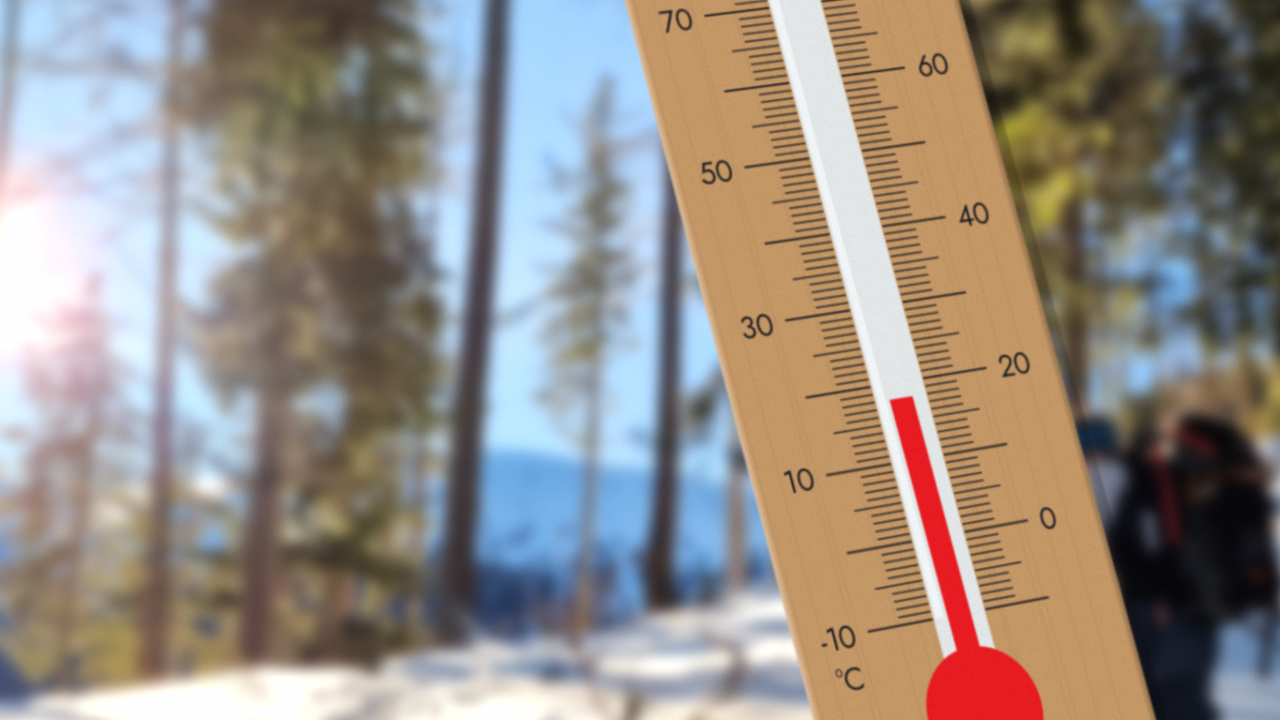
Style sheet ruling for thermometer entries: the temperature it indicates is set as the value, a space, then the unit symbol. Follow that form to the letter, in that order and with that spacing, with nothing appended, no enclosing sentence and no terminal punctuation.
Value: 18 °C
